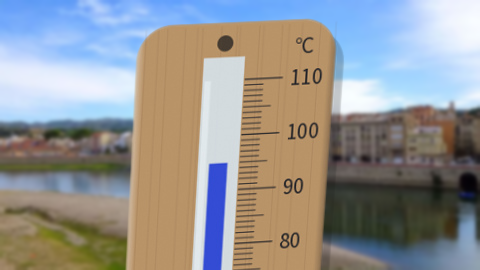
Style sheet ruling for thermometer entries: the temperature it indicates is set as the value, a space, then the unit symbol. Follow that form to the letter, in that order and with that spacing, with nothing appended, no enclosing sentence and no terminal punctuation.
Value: 95 °C
